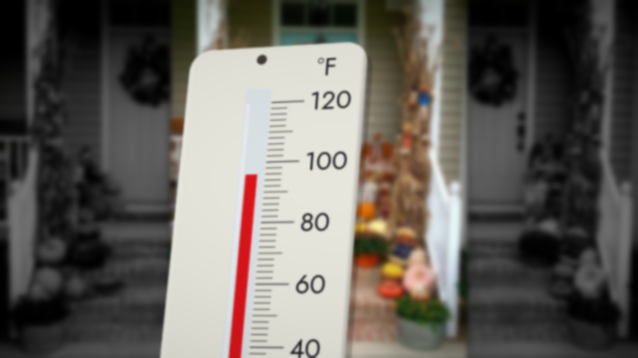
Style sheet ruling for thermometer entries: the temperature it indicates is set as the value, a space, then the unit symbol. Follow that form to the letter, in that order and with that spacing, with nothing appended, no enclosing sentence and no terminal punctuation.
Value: 96 °F
